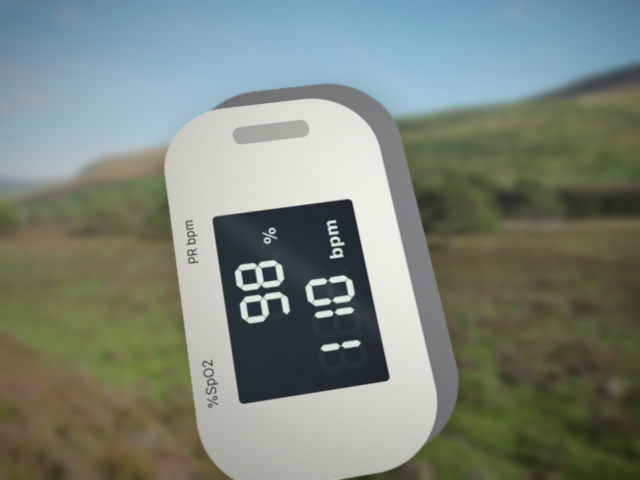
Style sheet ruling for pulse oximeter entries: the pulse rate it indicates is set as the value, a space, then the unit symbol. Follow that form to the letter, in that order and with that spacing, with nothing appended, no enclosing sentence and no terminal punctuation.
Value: 110 bpm
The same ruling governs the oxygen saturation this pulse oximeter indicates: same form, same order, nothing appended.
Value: 98 %
